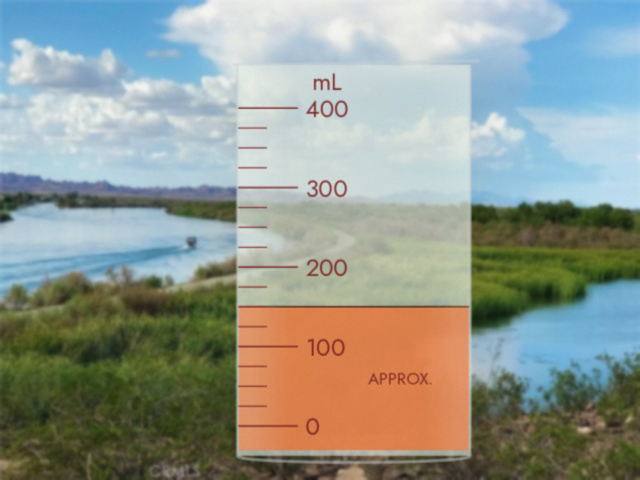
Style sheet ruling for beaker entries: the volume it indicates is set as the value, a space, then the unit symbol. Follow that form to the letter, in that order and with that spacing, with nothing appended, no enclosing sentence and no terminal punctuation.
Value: 150 mL
